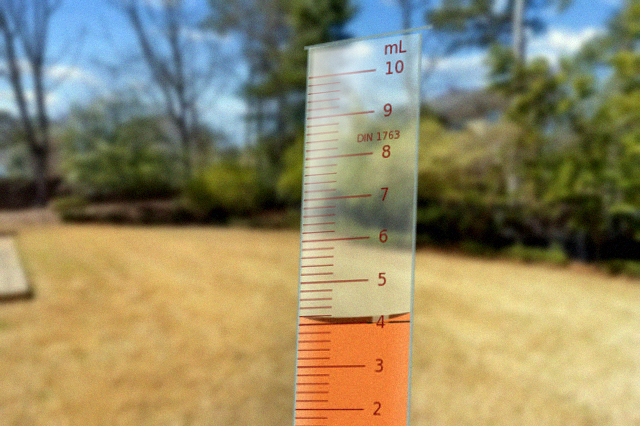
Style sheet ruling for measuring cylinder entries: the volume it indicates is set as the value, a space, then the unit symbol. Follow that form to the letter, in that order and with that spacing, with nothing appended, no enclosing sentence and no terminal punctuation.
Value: 4 mL
